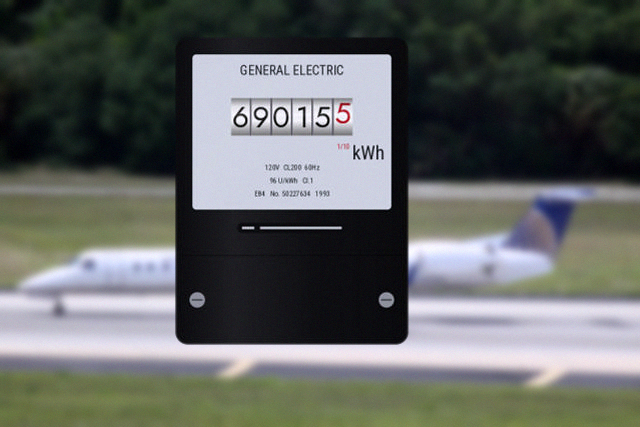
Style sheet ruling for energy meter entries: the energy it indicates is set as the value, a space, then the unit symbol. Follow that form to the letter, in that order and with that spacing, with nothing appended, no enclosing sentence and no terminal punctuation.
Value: 69015.5 kWh
